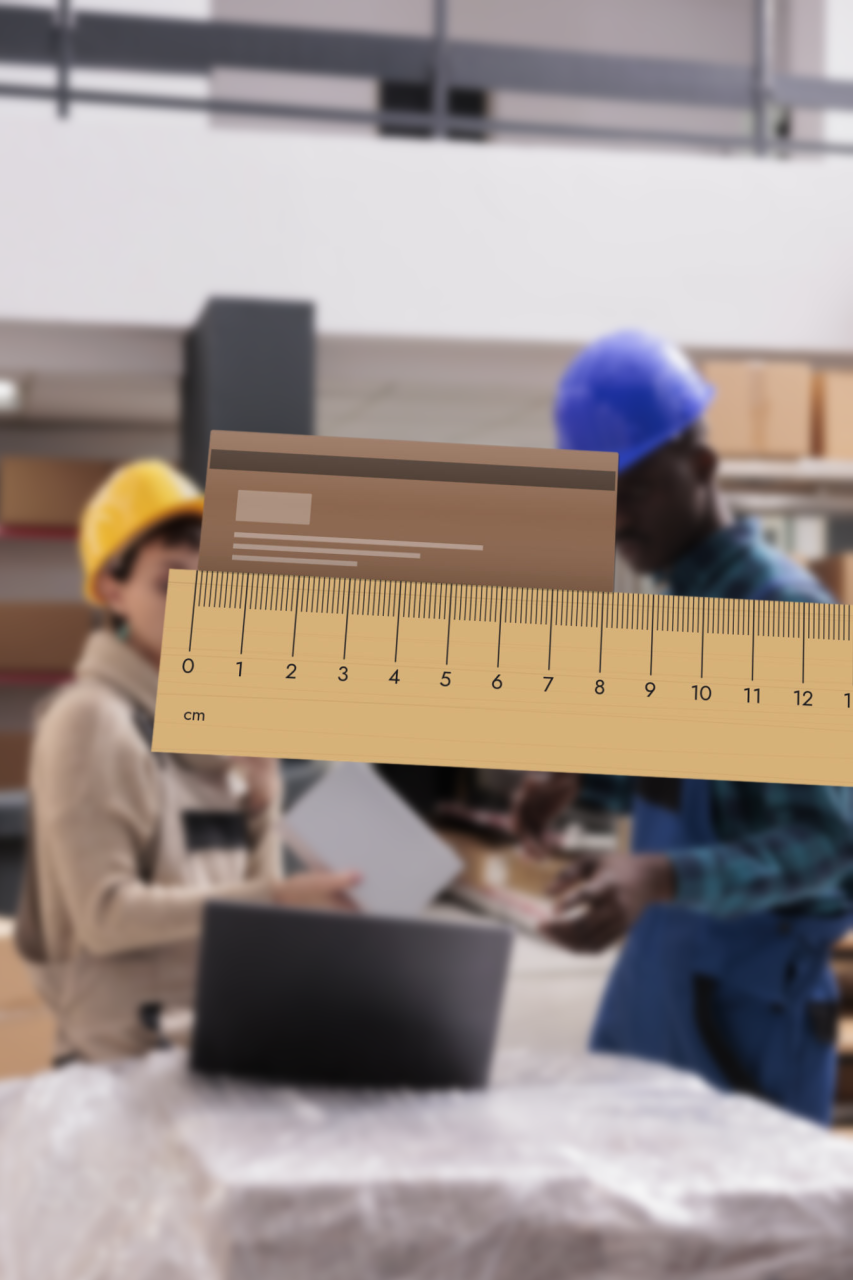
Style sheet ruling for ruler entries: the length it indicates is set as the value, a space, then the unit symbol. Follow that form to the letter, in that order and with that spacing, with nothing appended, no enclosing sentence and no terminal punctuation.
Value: 8.2 cm
